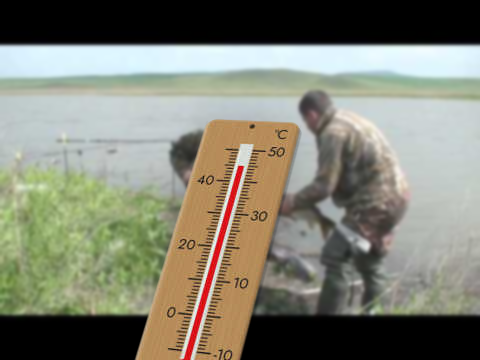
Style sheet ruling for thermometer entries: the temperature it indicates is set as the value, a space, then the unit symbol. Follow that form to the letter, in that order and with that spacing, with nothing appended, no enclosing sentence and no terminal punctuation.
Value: 45 °C
